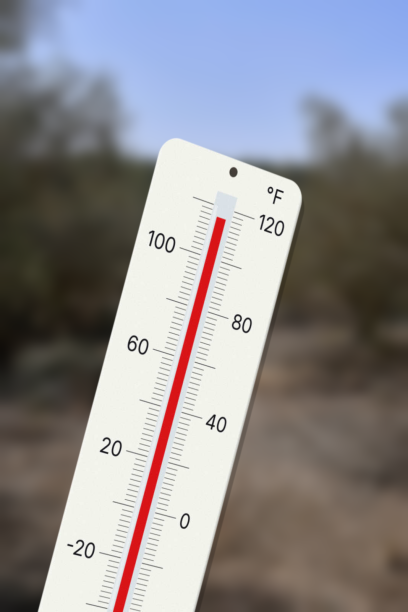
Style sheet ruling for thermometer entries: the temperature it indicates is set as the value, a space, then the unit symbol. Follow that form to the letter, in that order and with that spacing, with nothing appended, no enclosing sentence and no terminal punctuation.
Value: 116 °F
